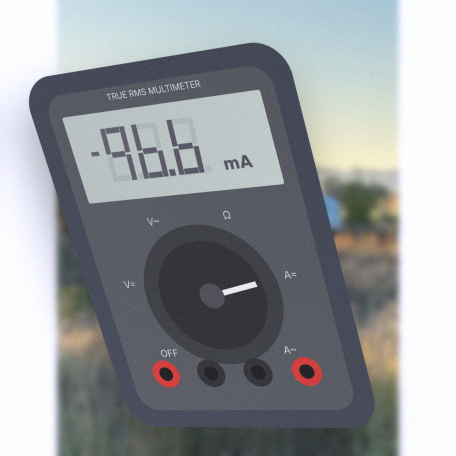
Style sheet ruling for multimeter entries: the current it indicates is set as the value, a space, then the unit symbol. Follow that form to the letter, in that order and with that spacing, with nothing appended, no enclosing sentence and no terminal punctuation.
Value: -96.6 mA
